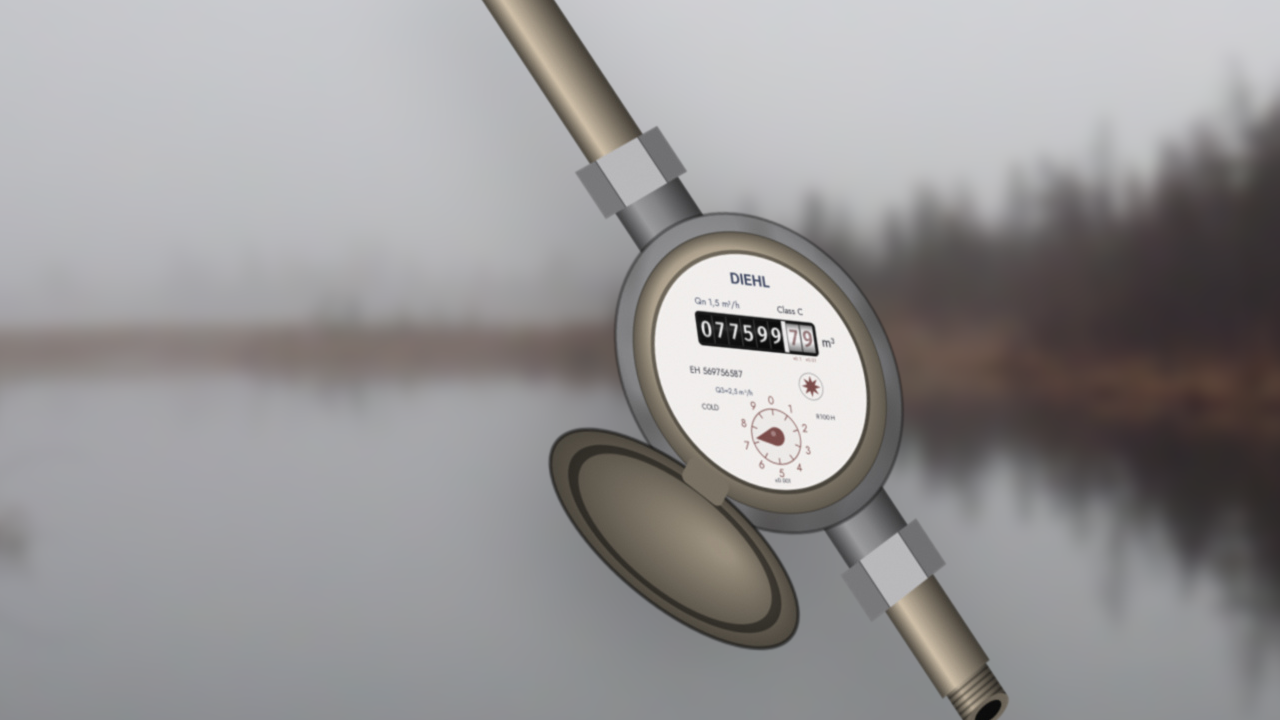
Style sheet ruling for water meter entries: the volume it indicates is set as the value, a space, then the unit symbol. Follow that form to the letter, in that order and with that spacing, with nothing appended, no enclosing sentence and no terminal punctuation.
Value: 77599.797 m³
